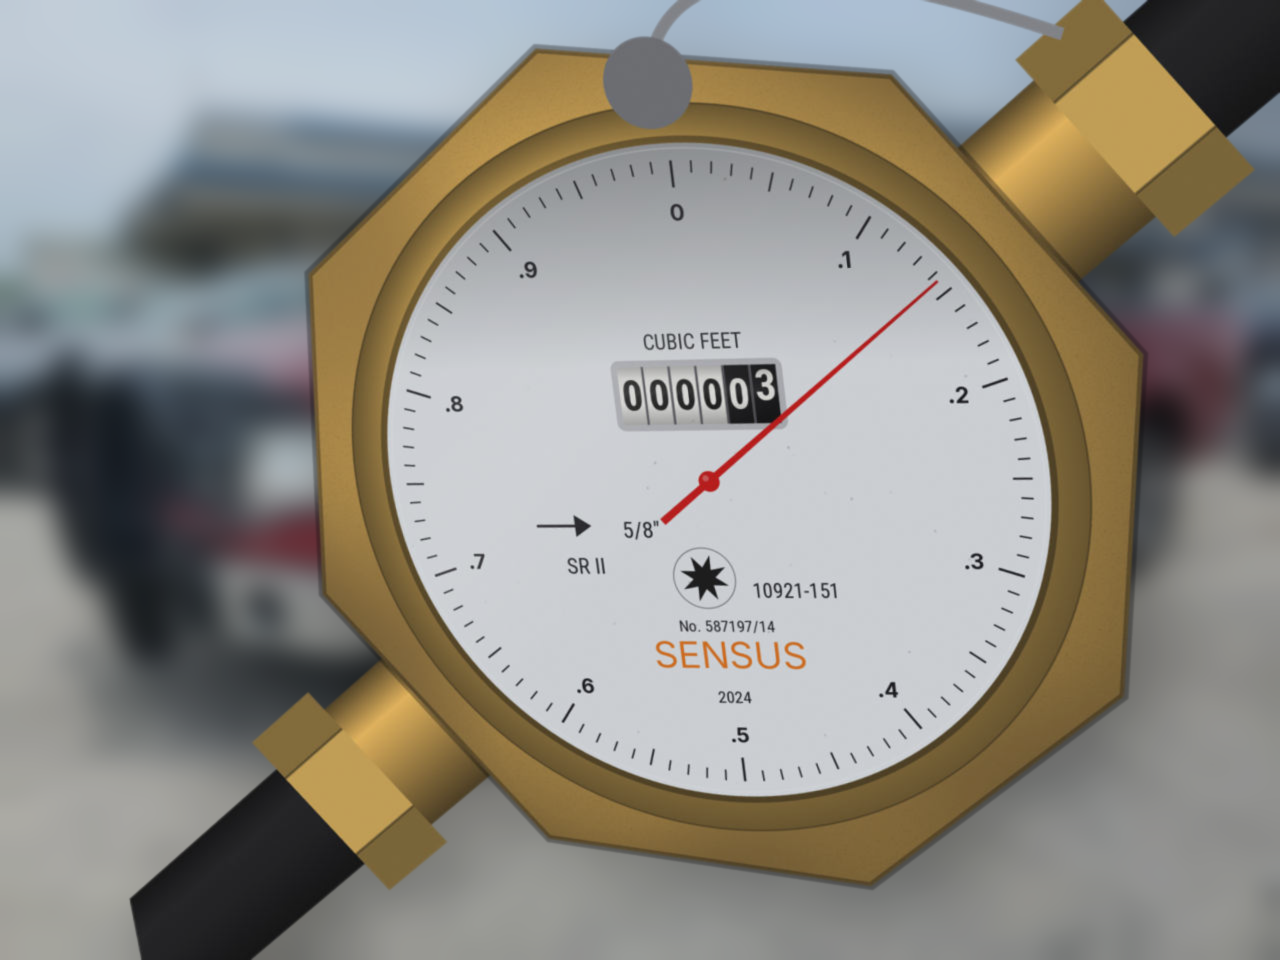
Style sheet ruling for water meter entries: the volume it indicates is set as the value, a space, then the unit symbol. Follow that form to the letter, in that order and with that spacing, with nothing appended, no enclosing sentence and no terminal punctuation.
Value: 3.14 ft³
